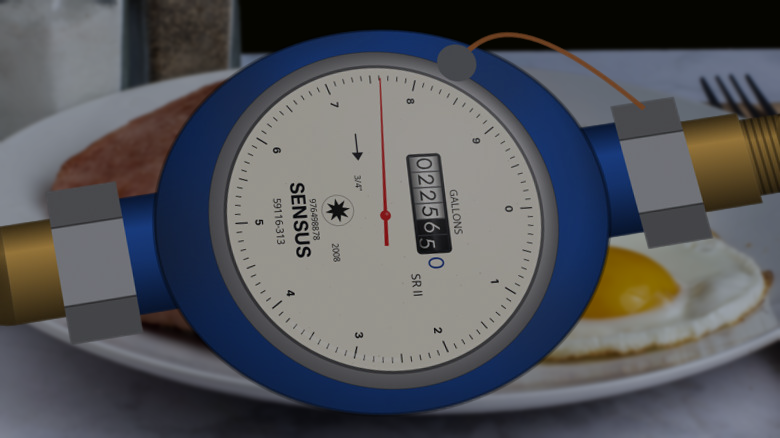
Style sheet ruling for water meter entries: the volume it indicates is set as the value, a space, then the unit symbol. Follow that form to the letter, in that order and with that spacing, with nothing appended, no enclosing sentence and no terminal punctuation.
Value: 225647.6 gal
